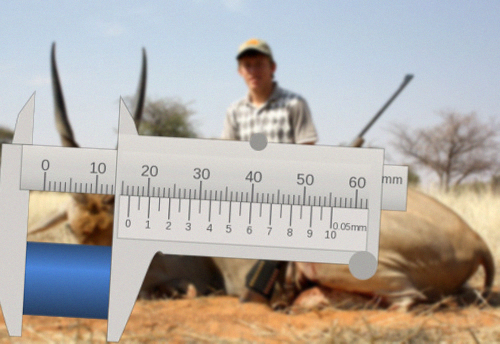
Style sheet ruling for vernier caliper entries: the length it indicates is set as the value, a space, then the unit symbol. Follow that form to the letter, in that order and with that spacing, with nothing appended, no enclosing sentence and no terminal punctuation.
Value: 16.4 mm
